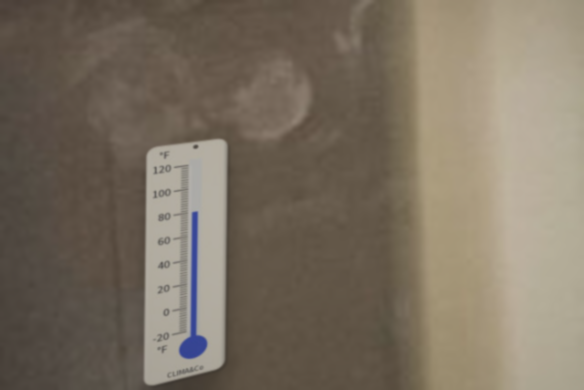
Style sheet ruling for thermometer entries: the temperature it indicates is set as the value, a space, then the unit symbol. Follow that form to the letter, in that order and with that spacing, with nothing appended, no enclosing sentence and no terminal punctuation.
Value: 80 °F
